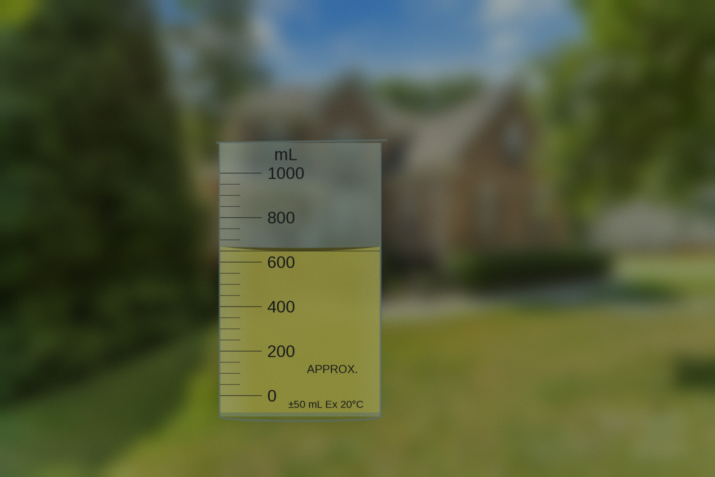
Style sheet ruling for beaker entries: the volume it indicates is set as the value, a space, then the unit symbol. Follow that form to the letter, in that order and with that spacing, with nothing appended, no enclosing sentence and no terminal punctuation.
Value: 650 mL
